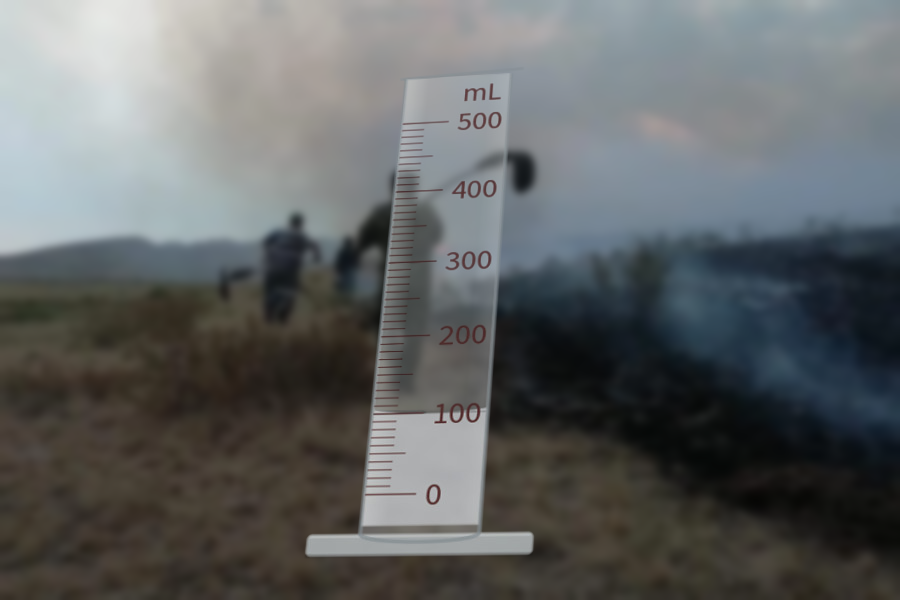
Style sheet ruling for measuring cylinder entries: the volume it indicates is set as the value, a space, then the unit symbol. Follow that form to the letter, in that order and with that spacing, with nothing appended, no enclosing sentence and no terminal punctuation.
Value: 100 mL
